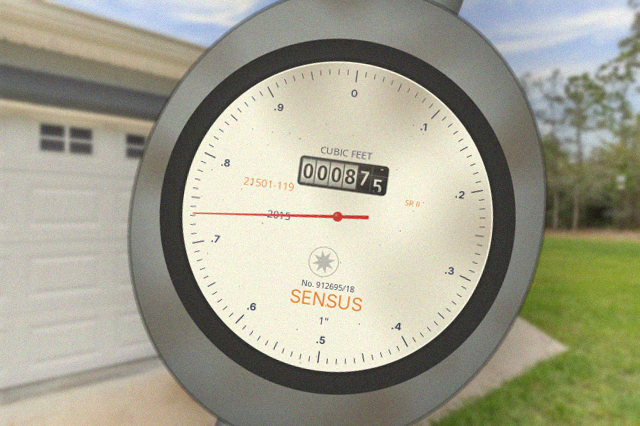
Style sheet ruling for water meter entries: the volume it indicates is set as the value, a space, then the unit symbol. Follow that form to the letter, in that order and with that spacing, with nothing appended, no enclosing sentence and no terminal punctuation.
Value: 874.73 ft³
